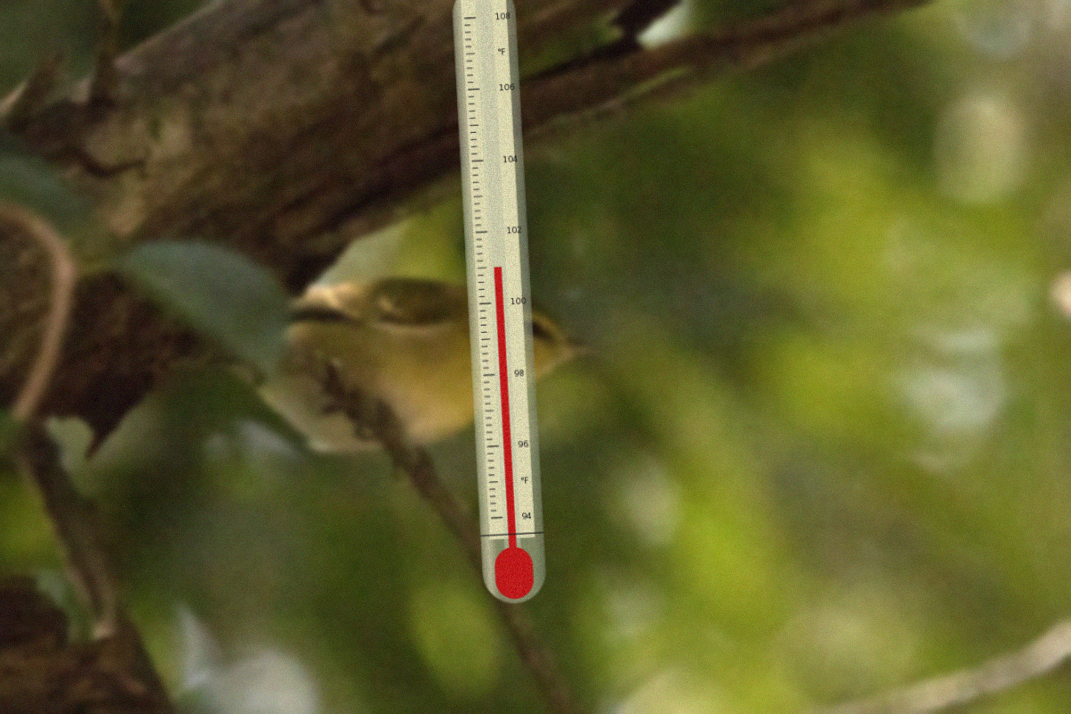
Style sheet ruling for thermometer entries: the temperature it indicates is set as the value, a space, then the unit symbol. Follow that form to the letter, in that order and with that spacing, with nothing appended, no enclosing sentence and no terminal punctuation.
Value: 101 °F
